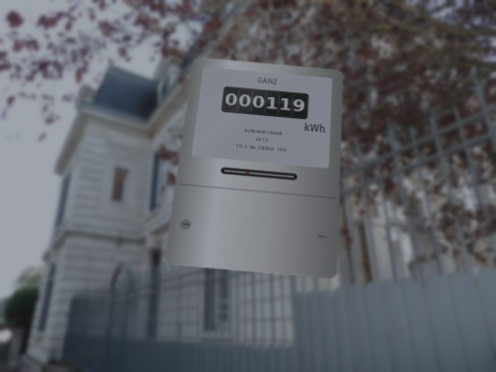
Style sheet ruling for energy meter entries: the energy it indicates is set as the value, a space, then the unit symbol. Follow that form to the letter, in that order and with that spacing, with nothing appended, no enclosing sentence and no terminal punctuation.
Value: 119 kWh
